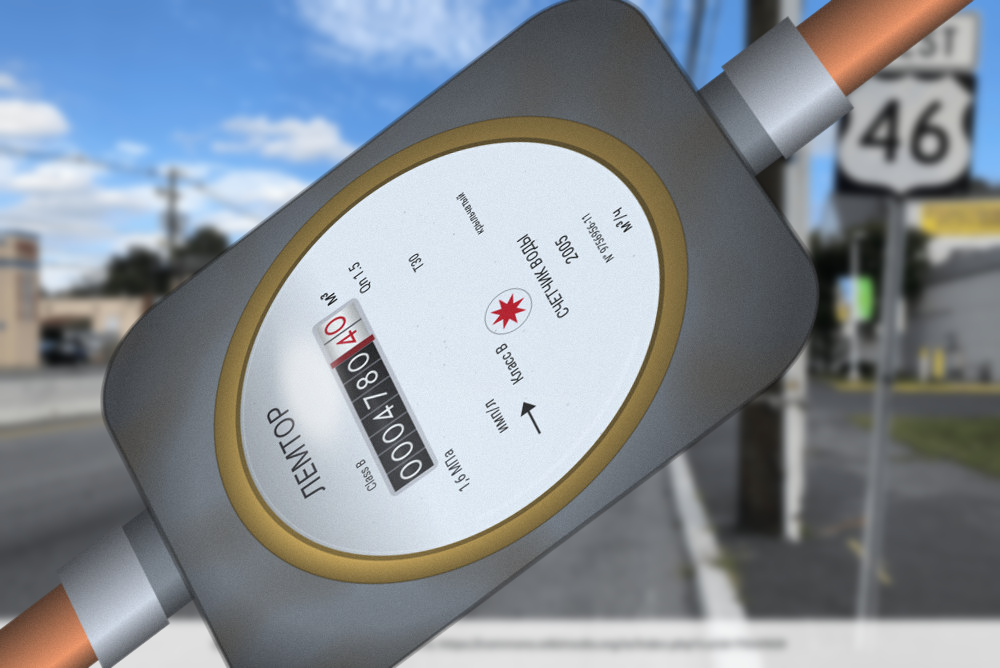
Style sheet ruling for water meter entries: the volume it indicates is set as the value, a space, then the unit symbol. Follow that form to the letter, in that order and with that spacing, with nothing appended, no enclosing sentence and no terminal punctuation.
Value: 4780.40 m³
